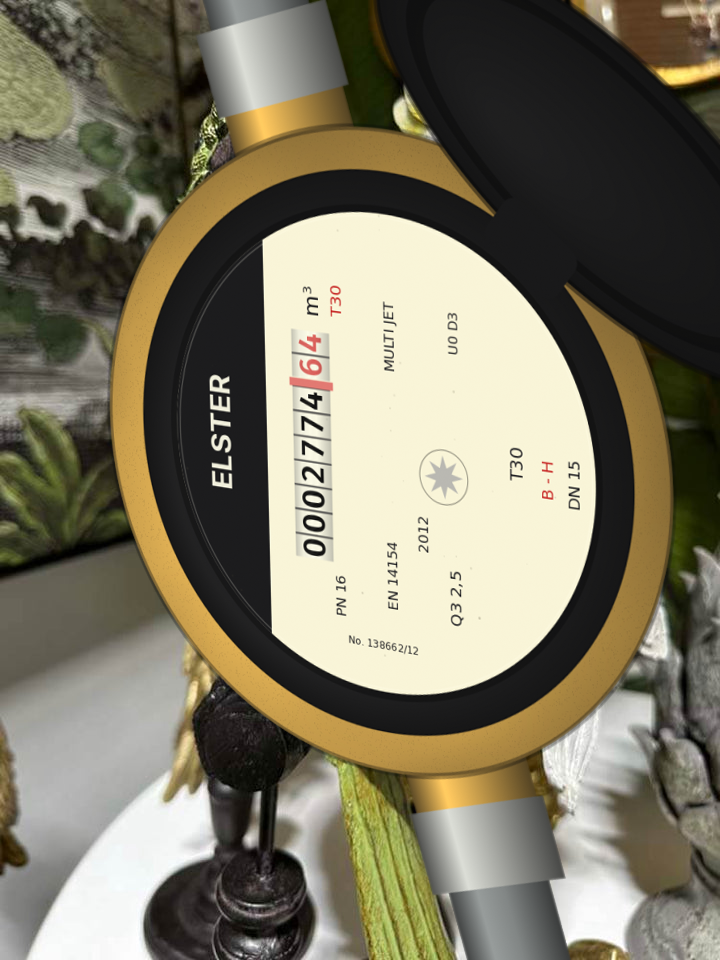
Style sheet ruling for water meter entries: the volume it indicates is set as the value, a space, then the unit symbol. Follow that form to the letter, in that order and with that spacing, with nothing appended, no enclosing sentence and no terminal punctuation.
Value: 2774.64 m³
